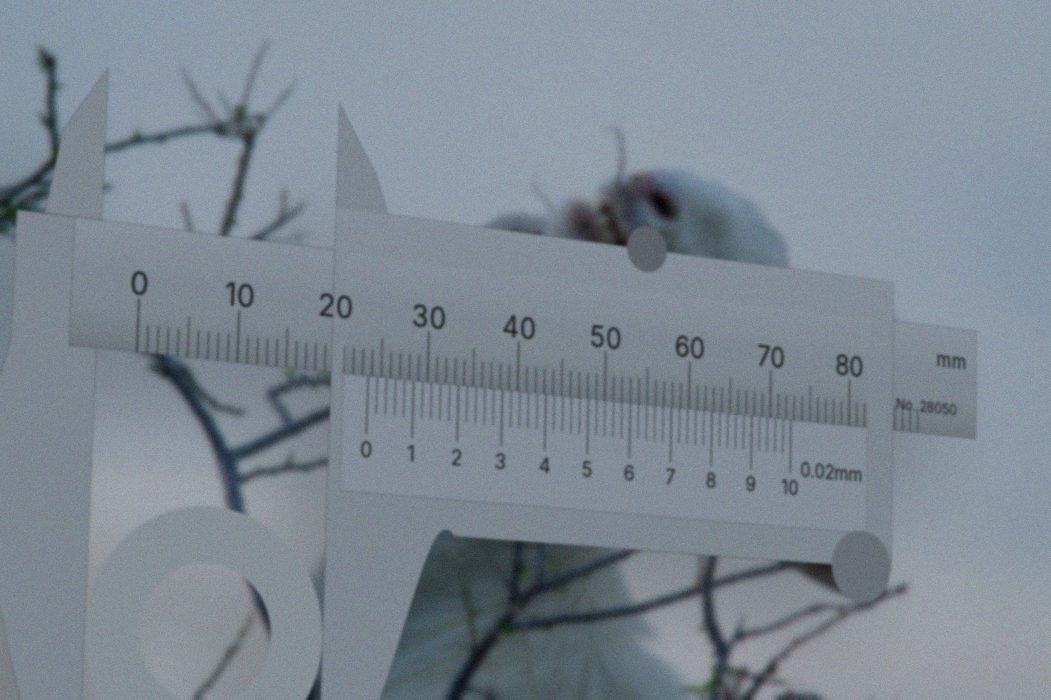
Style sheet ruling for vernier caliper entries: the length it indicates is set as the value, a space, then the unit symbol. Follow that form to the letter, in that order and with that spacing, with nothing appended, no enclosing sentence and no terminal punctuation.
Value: 23.6 mm
